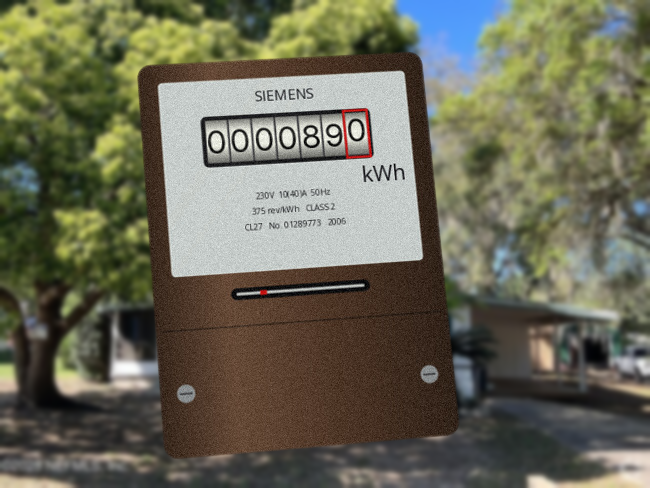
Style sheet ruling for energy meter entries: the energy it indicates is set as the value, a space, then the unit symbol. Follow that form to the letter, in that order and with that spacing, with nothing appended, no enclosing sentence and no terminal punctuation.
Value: 89.0 kWh
